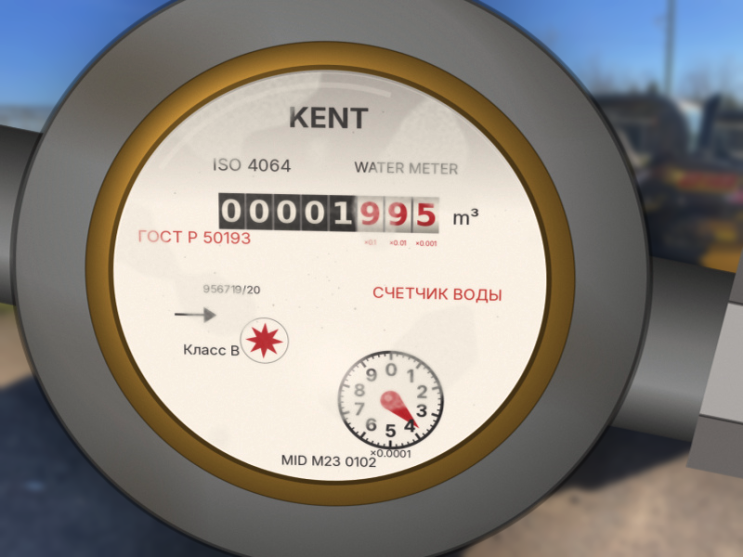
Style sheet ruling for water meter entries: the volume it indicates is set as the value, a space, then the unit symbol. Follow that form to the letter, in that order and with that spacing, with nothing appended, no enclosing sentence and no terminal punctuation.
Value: 1.9953 m³
